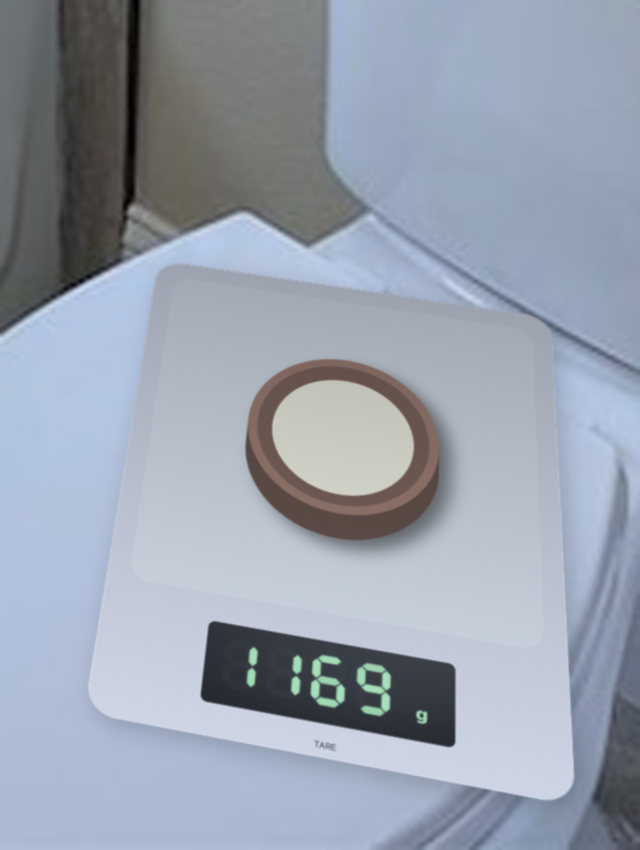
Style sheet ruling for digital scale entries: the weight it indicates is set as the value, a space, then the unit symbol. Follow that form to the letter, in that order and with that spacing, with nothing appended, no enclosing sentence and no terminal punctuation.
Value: 1169 g
